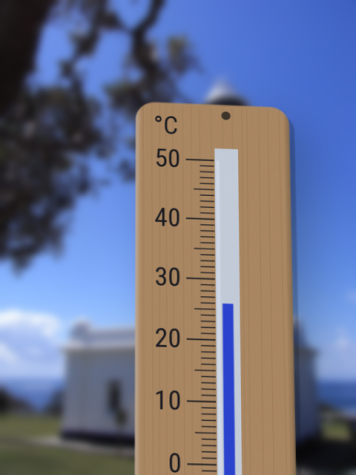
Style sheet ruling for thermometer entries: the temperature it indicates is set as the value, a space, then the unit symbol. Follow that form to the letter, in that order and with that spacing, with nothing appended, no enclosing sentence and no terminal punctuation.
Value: 26 °C
